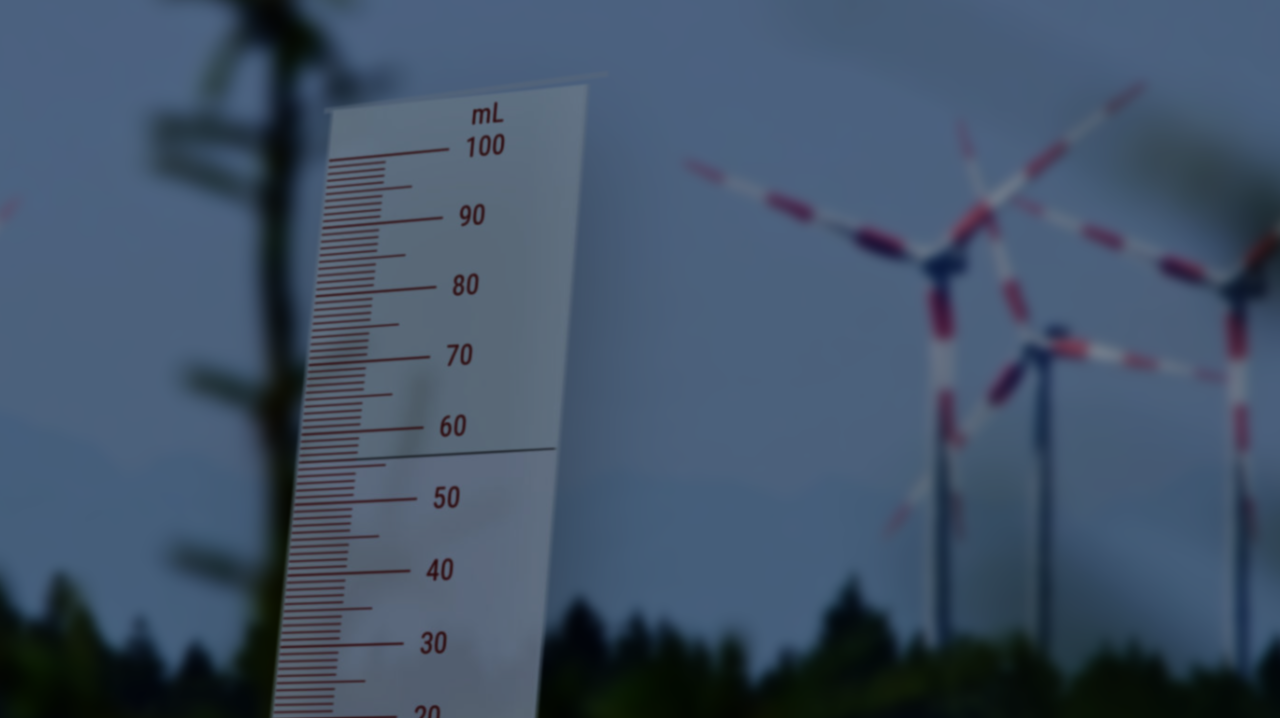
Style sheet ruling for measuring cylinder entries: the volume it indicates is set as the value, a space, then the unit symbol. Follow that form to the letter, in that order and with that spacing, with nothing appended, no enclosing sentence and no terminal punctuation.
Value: 56 mL
